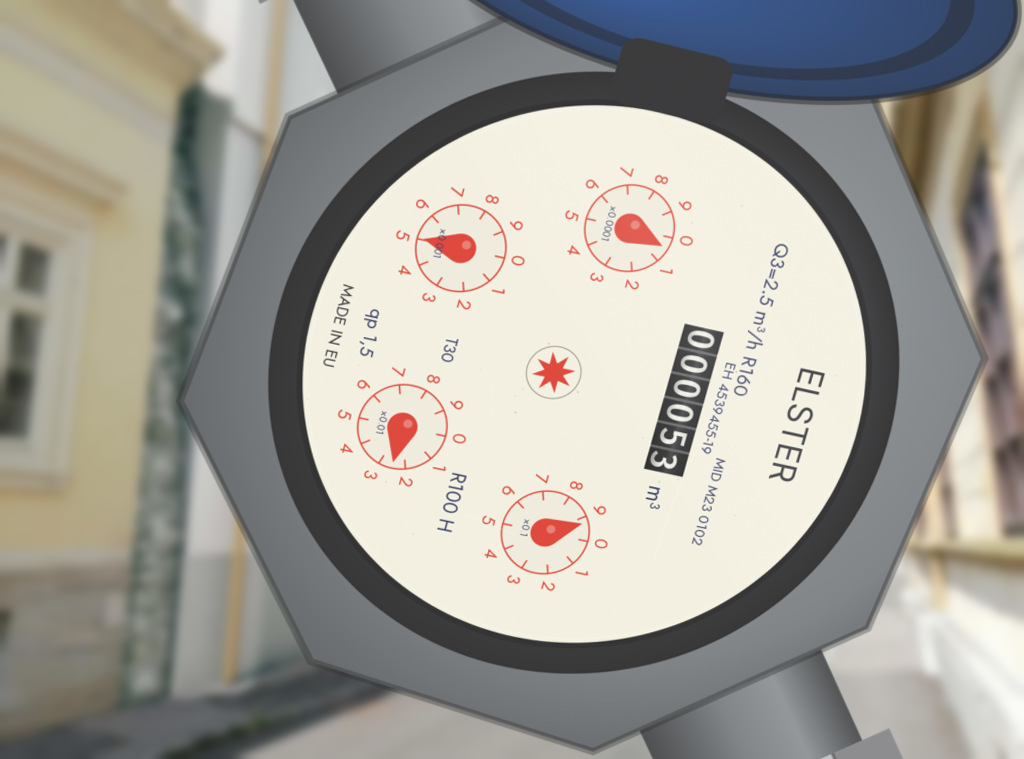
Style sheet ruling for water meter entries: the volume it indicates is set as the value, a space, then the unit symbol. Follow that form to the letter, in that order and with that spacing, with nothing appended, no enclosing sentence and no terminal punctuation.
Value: 52.9250 m³
